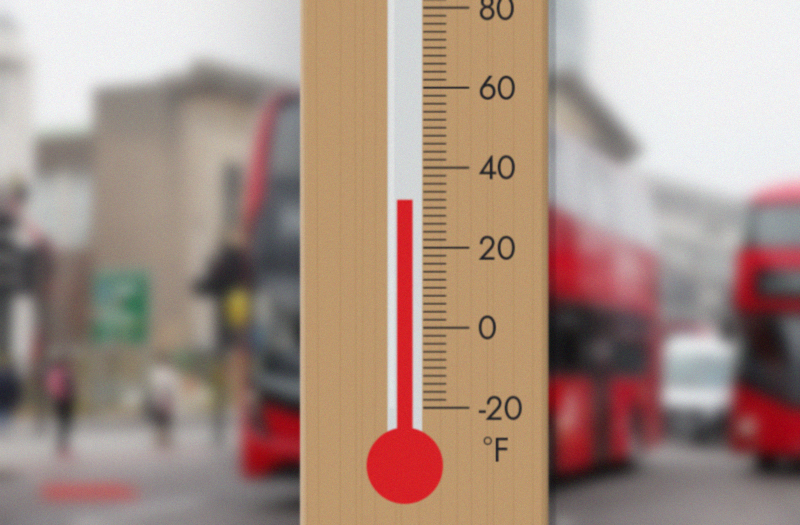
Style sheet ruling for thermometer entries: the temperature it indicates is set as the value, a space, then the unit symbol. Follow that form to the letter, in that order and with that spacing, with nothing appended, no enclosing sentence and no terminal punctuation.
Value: 32 °F
